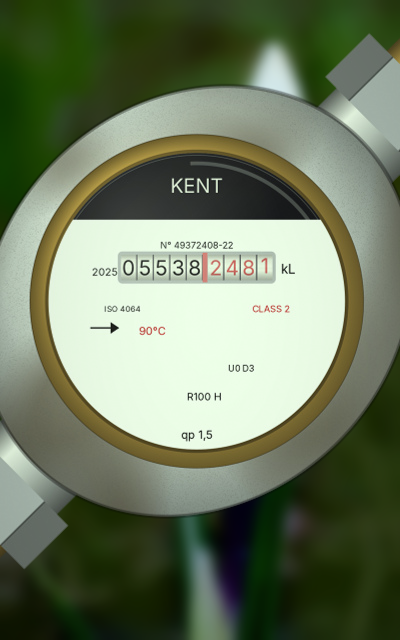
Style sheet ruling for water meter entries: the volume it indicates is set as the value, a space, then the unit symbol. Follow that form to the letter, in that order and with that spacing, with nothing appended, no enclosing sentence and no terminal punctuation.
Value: 5538.2481 kL
